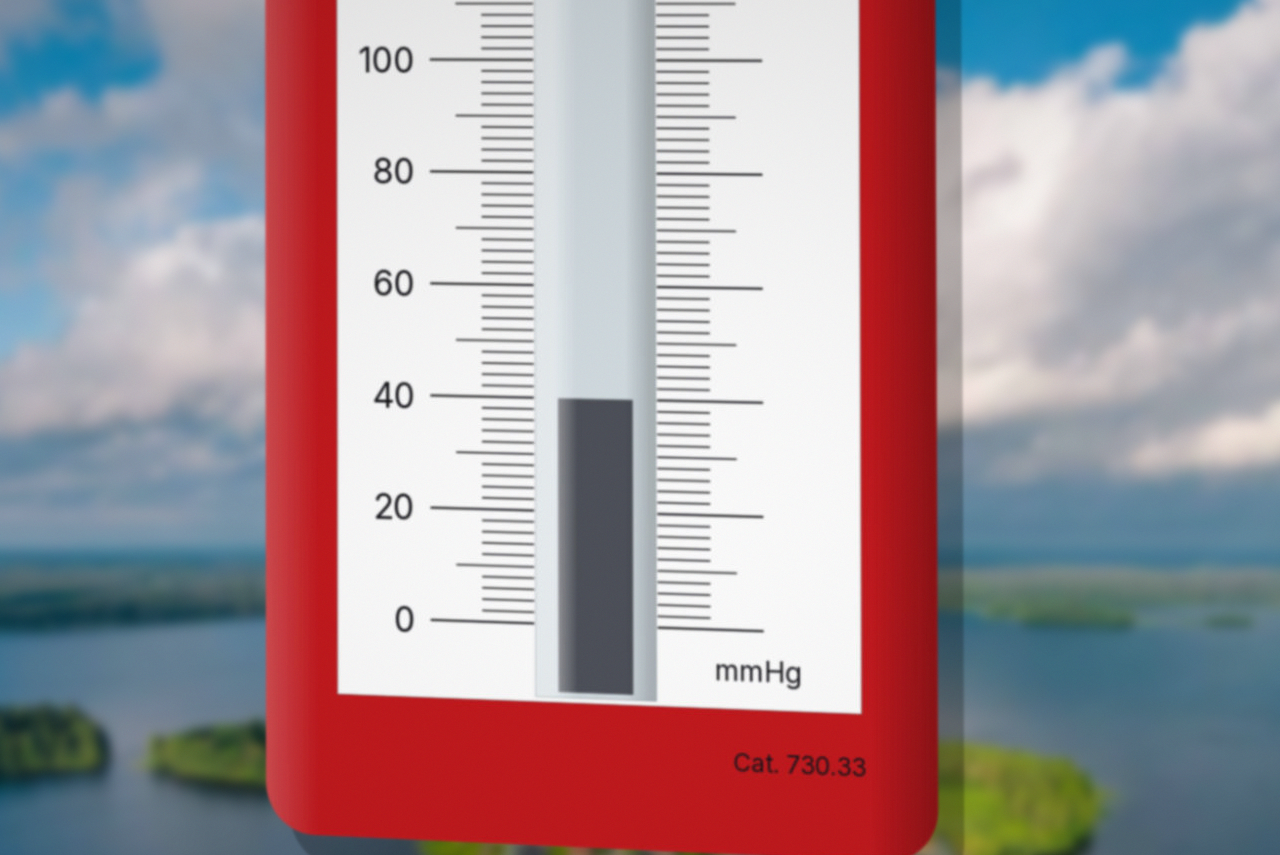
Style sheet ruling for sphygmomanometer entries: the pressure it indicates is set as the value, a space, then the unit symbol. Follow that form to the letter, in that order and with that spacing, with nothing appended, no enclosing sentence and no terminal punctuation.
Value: 40 mmHg
